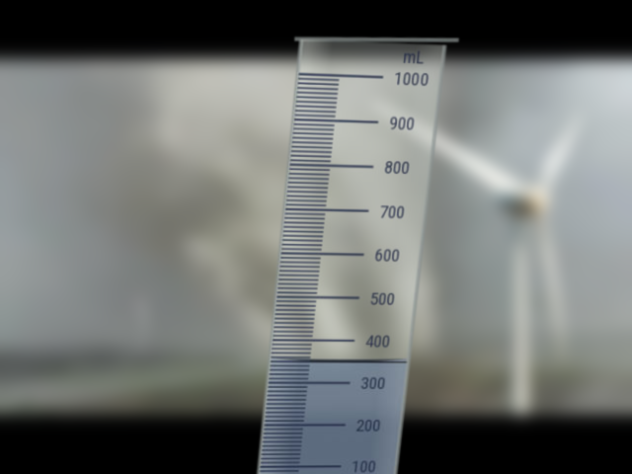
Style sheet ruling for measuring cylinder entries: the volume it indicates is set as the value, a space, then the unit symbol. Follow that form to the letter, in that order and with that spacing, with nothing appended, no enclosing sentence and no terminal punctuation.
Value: 350 mL
